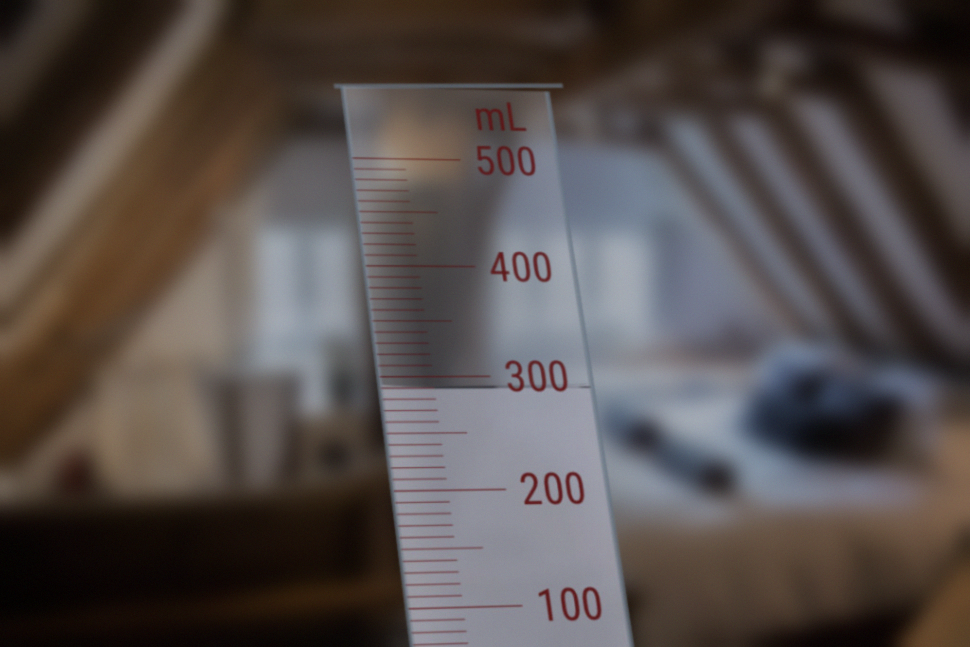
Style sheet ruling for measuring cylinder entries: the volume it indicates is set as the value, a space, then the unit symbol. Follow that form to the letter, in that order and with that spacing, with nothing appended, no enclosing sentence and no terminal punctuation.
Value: 290 mL
